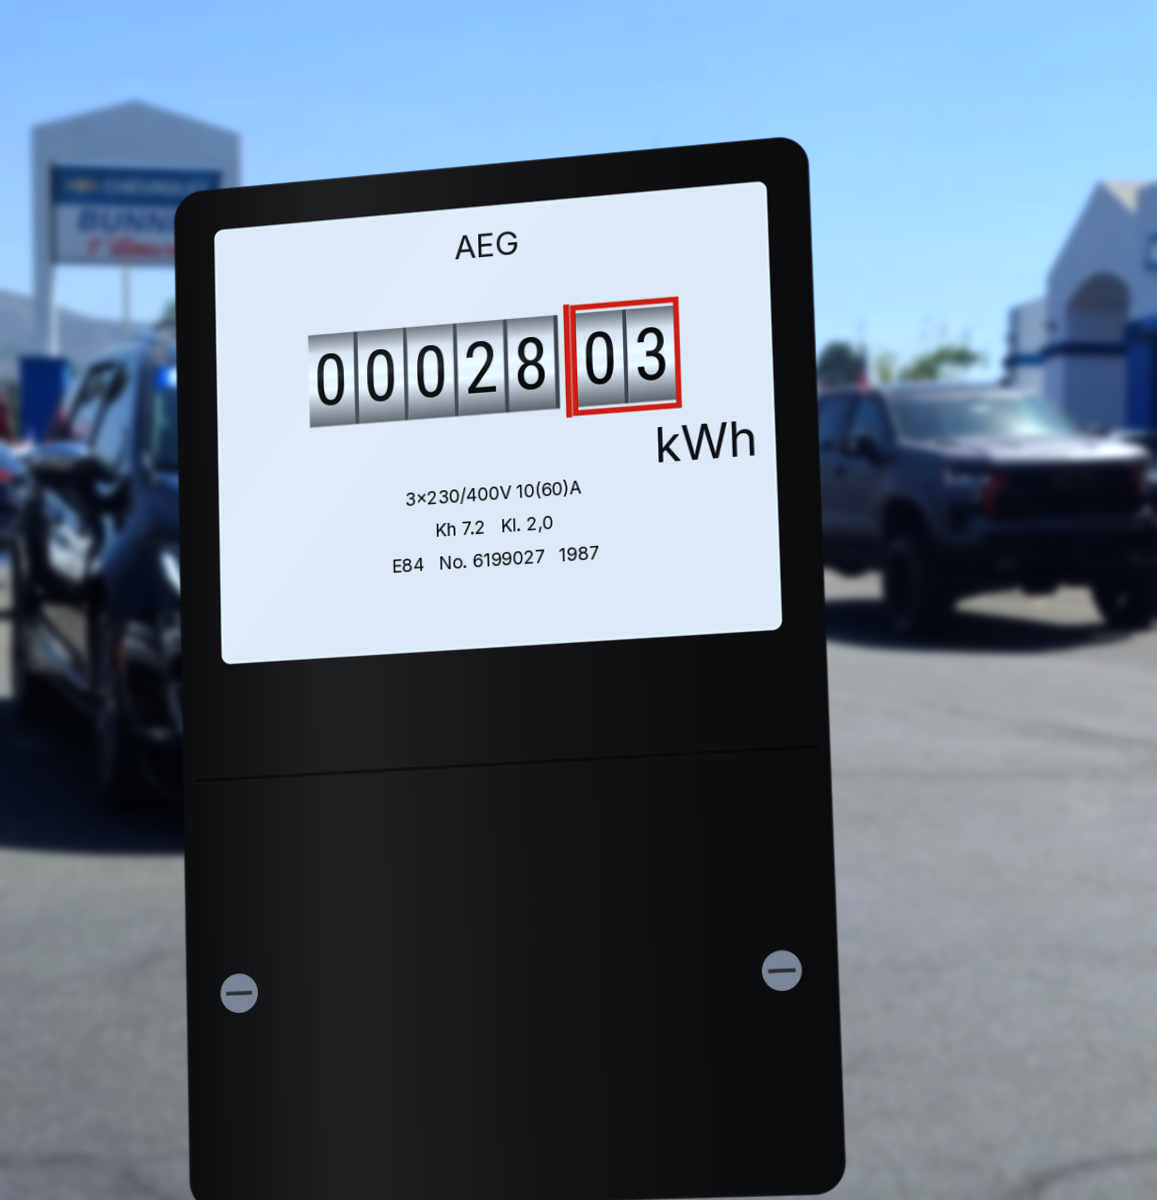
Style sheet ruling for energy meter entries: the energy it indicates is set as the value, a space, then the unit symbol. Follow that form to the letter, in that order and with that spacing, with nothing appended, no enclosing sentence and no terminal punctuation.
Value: 28.03 kWh
